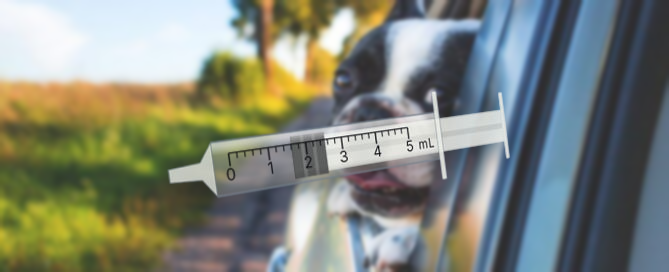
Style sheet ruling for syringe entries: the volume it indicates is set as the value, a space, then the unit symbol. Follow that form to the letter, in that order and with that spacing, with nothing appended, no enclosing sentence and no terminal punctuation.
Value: 1.6 mL
